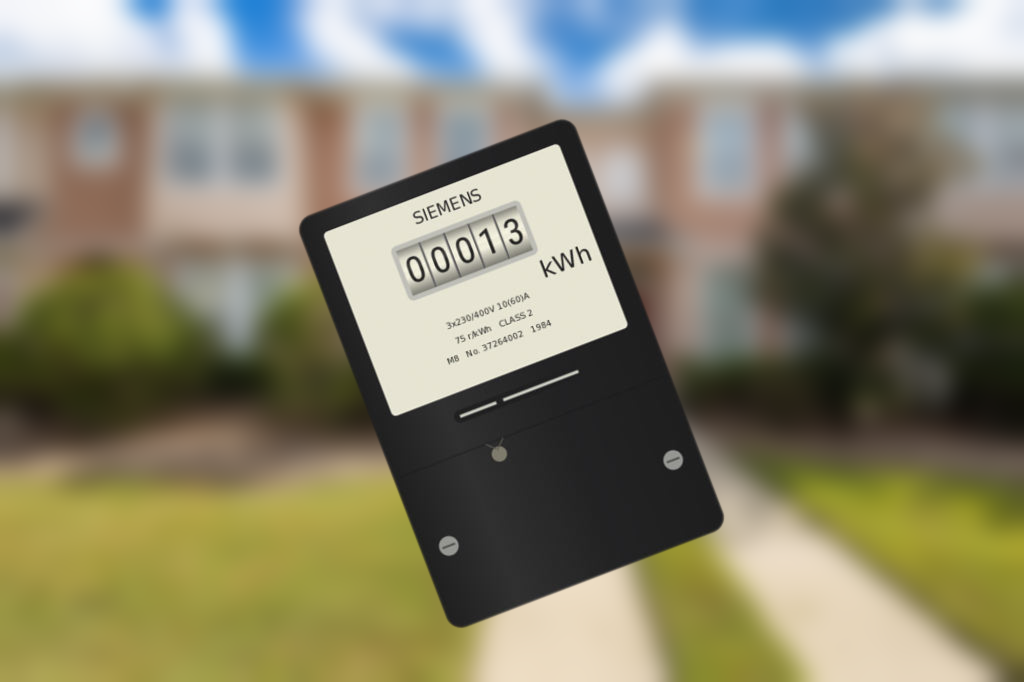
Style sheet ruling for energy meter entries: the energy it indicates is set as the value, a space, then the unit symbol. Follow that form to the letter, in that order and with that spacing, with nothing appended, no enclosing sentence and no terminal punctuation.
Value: 13 kWh
